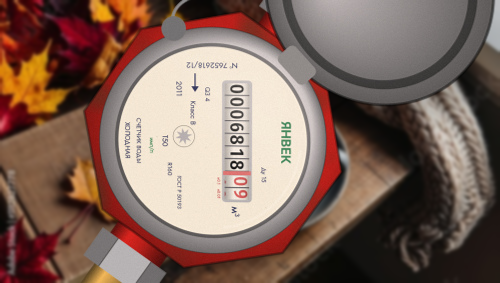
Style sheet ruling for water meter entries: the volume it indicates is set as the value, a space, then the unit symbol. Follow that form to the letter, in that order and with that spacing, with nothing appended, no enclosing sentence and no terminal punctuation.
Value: 6818.09 m³
